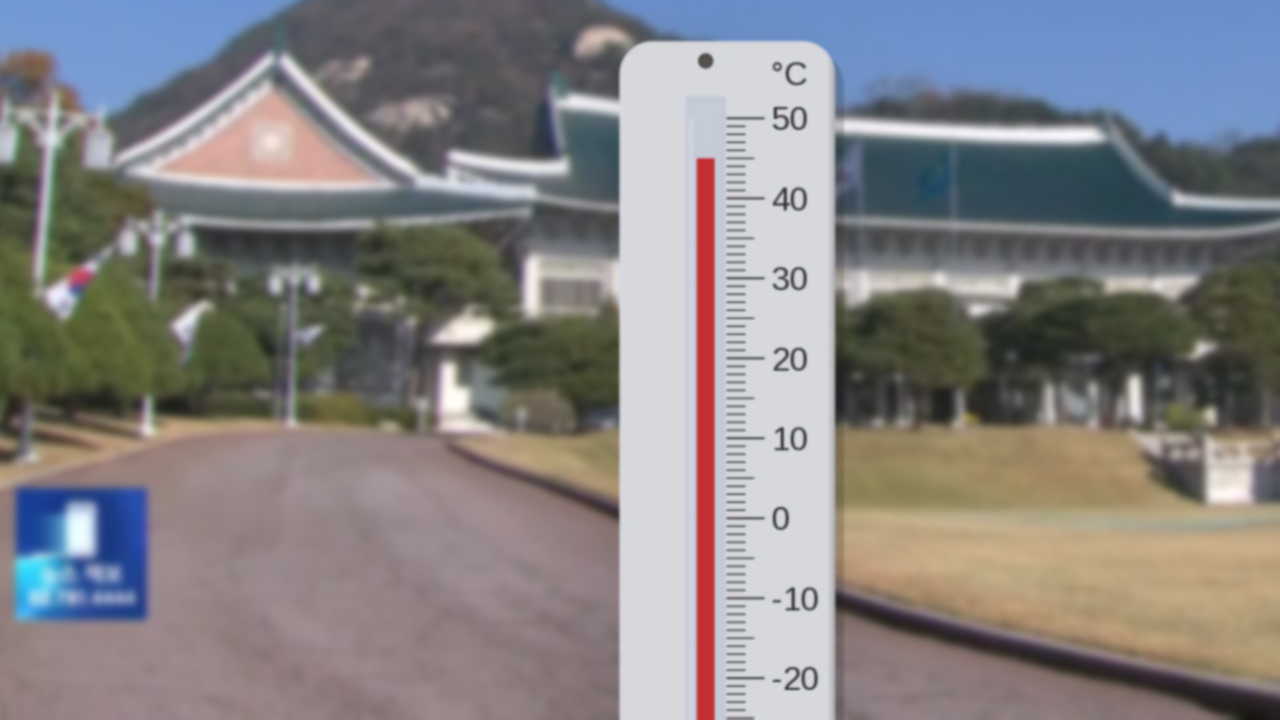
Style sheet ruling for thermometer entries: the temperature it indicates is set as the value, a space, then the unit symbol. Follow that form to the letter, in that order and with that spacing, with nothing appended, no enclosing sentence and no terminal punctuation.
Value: 45 °C
